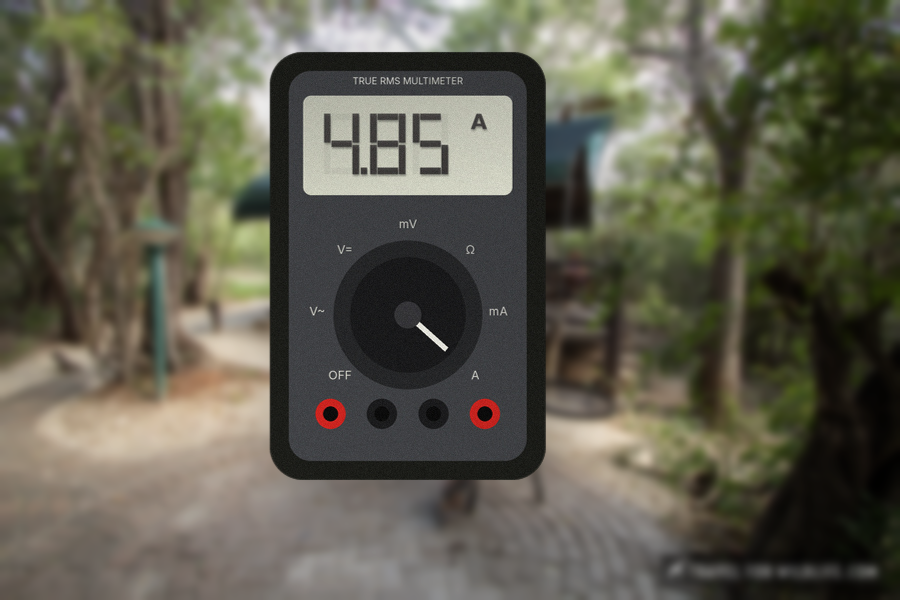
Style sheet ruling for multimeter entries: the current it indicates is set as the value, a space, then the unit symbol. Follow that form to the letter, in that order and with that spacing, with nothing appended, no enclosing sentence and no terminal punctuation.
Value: 4.85 A
